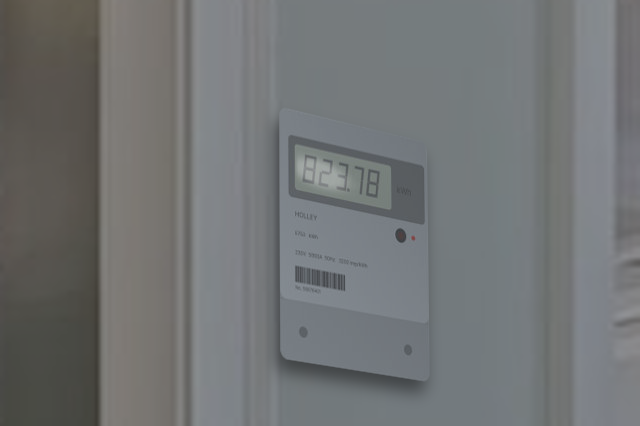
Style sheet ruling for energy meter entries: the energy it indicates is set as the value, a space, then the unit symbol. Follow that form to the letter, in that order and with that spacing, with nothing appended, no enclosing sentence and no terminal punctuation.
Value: 823.78 kWh
